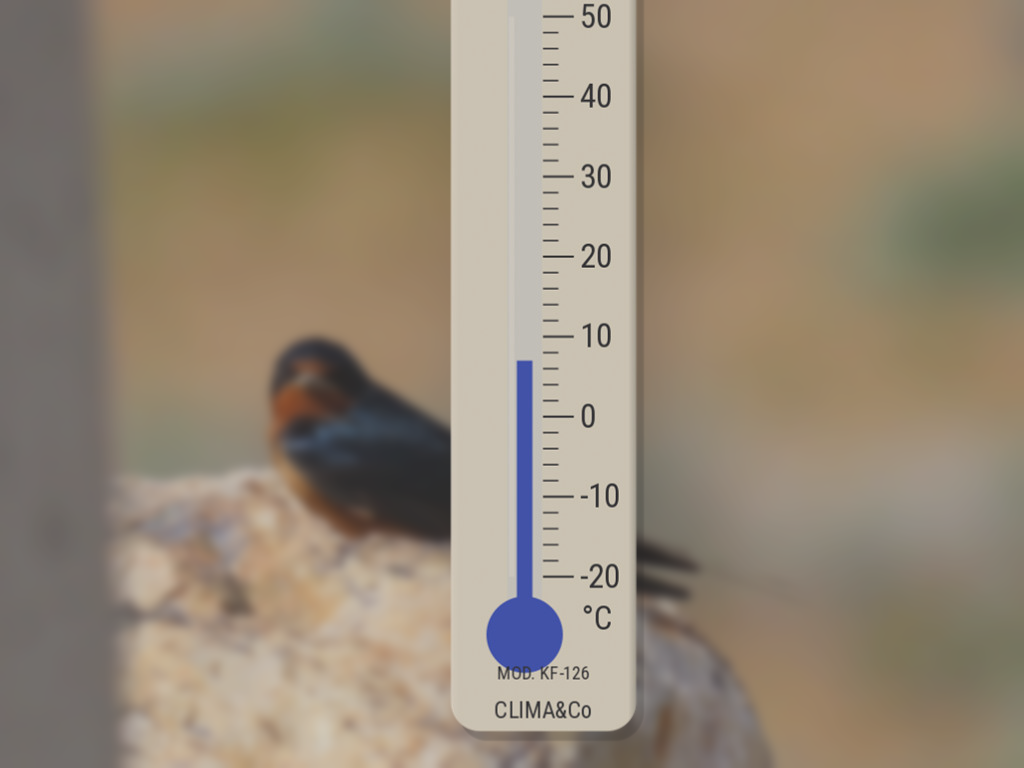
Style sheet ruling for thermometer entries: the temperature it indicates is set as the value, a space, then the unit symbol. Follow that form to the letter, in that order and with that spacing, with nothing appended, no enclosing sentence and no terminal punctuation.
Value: 7 °C
